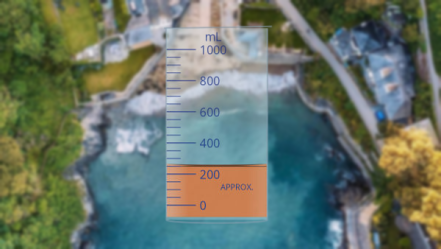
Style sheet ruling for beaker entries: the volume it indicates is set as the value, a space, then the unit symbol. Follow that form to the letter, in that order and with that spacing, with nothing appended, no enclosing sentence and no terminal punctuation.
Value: 250 mL
